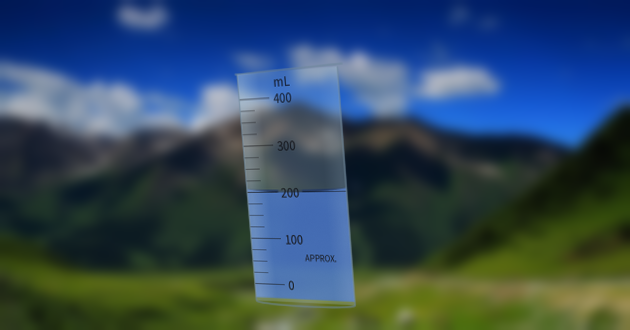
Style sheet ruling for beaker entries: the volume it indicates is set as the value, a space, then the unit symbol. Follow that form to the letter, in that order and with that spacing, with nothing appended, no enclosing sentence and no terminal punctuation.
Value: 200 mL
